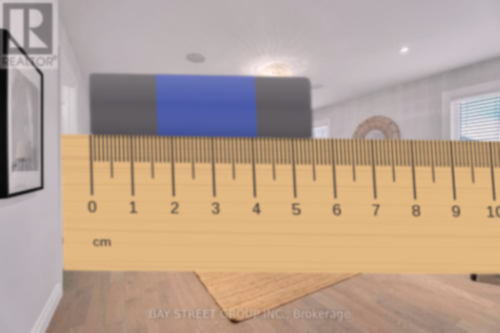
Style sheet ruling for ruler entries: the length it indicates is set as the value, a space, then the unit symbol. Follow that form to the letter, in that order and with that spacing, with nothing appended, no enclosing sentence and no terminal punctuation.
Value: 5.5 cm
